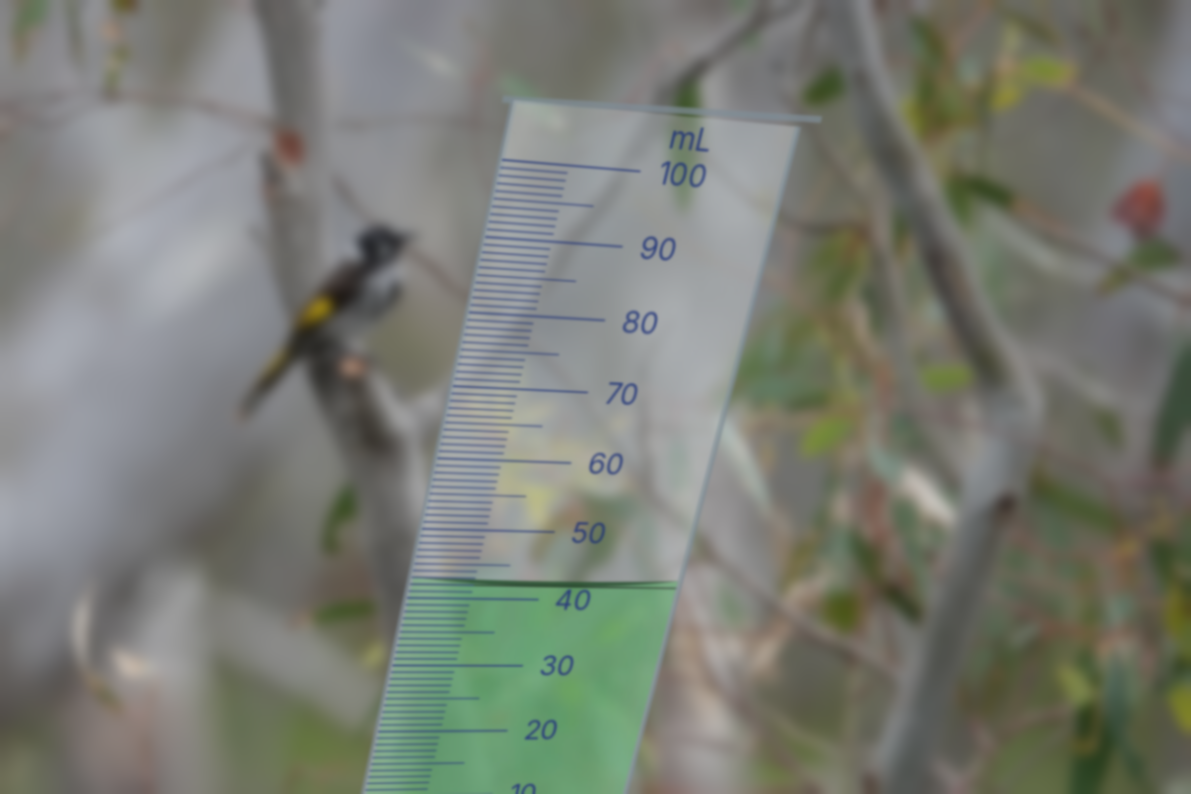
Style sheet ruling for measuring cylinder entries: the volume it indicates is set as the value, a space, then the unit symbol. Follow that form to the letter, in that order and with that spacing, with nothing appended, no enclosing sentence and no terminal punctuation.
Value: 42 mL
